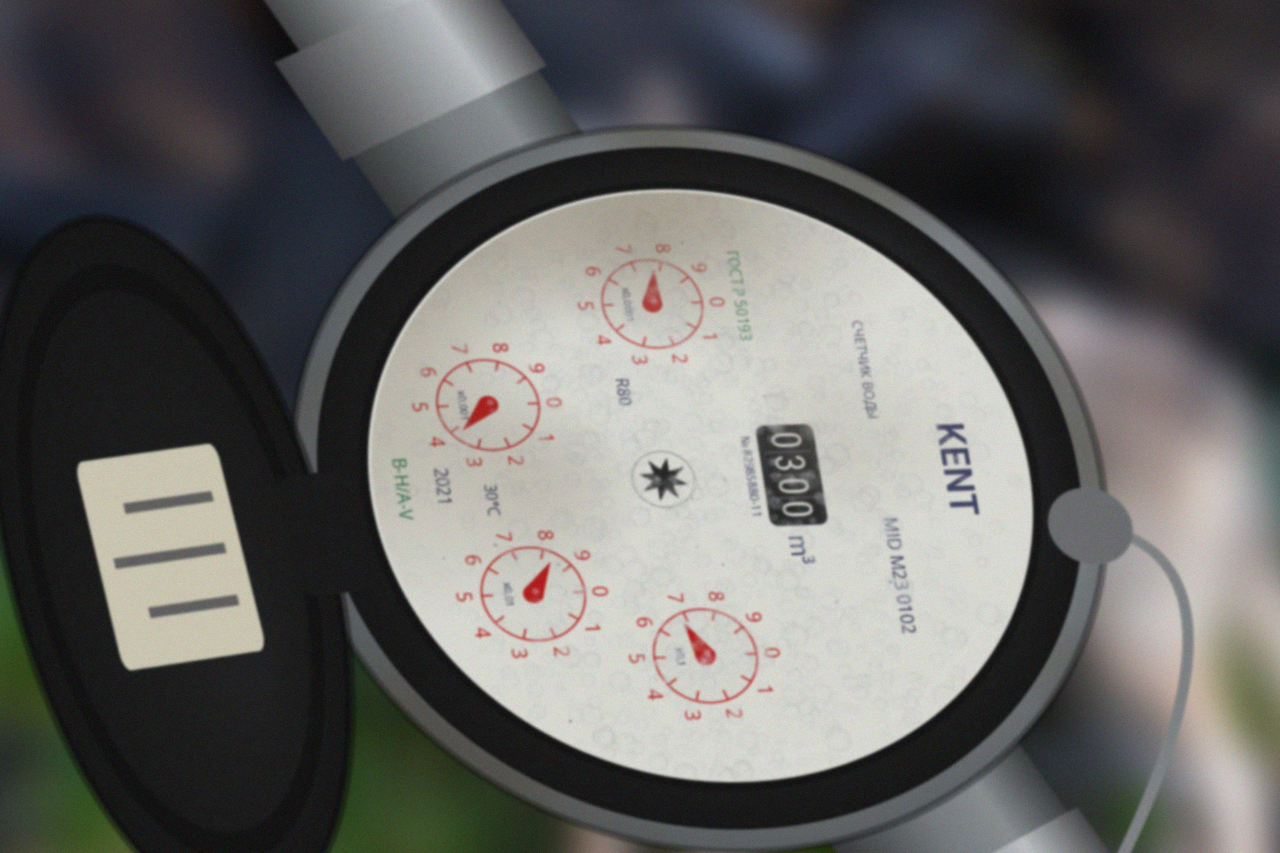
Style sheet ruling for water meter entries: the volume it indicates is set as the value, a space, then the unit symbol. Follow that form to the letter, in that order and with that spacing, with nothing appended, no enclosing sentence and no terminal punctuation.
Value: 300.6837 m³
